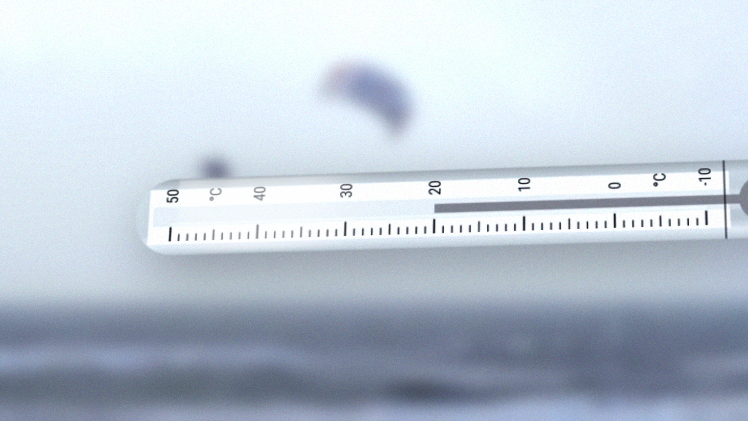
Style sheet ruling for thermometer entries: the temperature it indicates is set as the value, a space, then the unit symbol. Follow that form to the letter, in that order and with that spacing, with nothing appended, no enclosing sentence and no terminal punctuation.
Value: 20 °C
